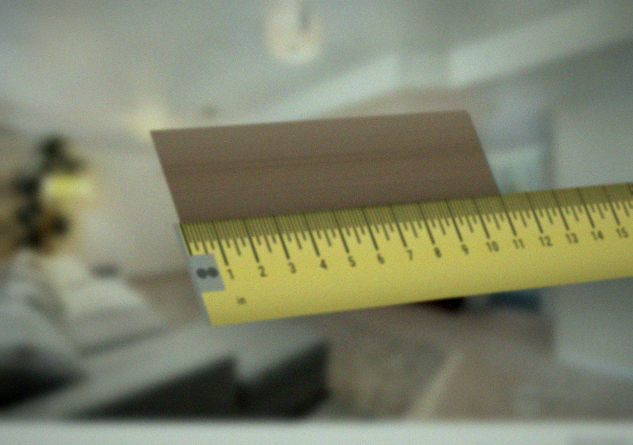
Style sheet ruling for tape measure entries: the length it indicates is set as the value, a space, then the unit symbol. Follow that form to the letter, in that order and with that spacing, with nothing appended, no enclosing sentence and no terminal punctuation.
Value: 11 in
